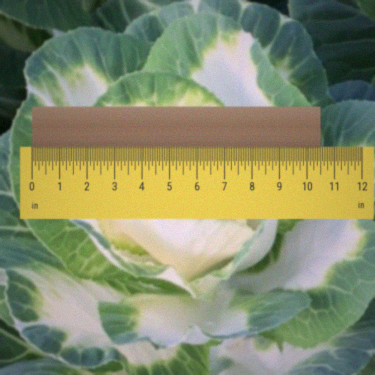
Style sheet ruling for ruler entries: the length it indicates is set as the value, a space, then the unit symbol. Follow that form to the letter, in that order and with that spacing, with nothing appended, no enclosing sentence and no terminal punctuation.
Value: 10.5 in
